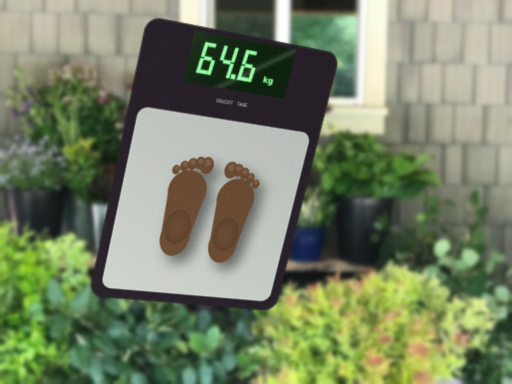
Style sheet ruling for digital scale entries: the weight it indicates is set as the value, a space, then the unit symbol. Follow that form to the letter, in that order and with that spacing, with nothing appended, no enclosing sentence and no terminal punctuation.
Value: 64.6 kg
